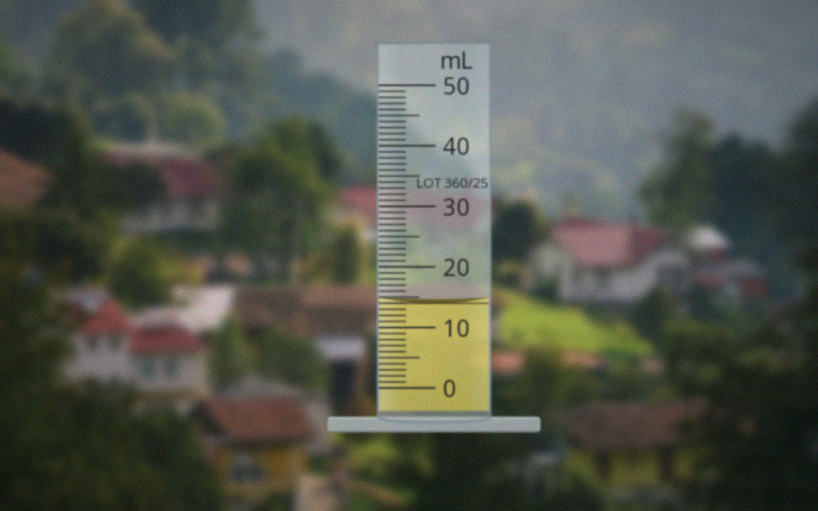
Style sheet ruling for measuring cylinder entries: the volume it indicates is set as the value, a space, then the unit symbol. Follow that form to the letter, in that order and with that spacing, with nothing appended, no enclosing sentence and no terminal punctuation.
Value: 14 mL
